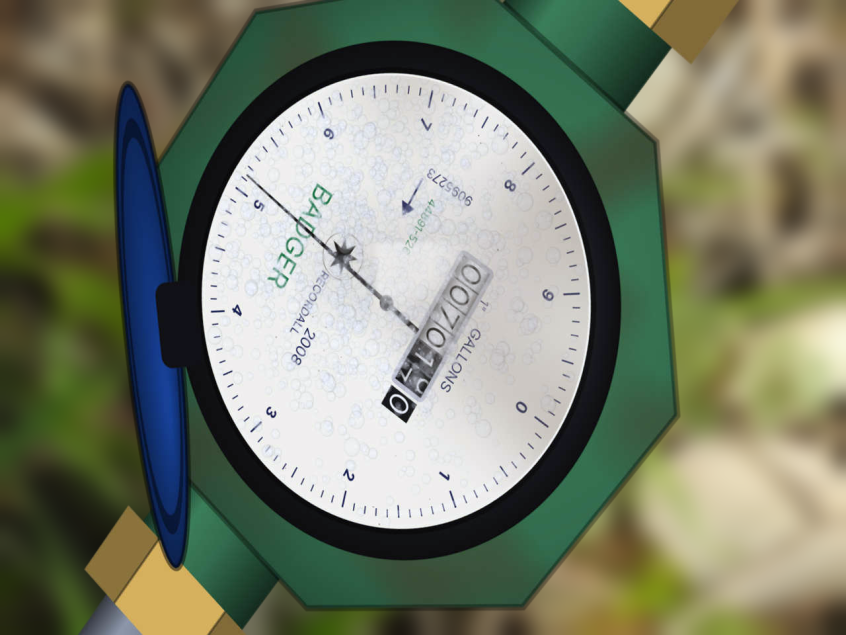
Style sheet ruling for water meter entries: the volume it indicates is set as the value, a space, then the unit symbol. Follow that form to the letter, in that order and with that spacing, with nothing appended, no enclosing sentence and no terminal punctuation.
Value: 70165.1 gal
